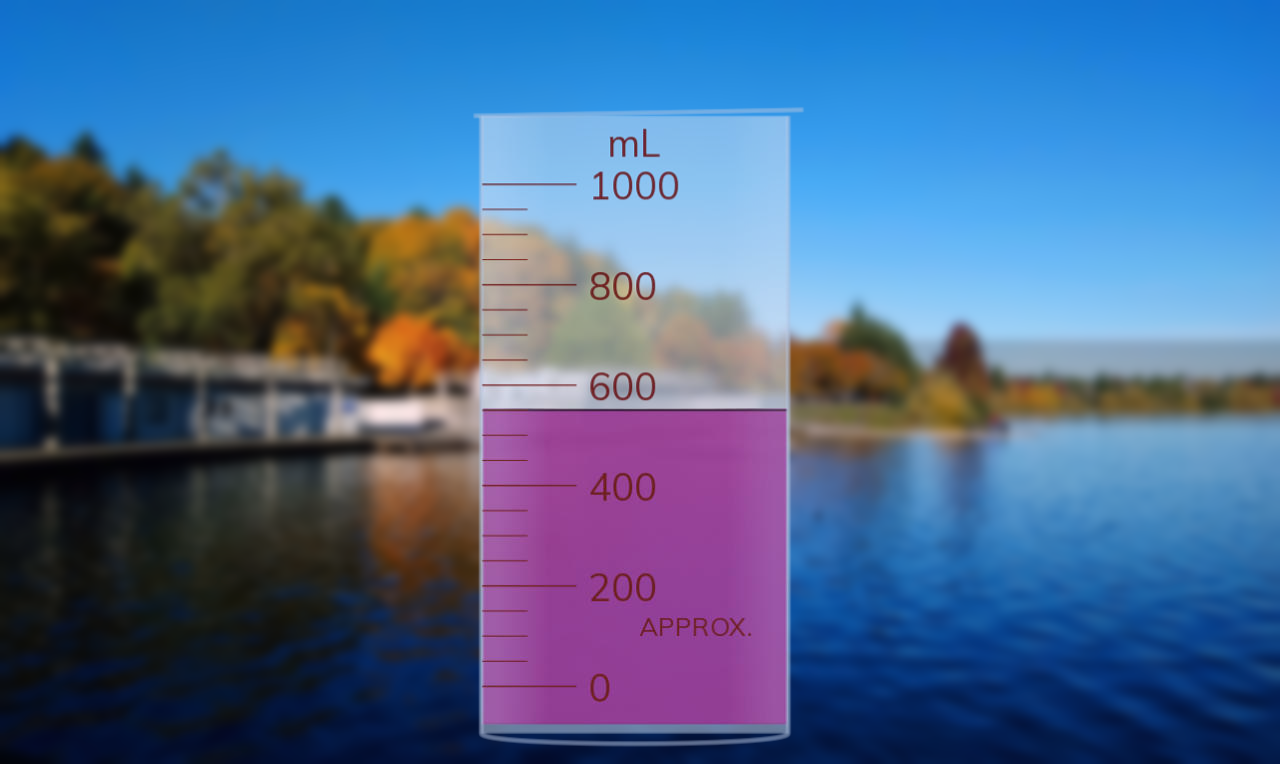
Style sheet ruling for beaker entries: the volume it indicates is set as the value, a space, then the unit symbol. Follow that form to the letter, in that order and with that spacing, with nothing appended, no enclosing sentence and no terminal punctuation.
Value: 550 mL
